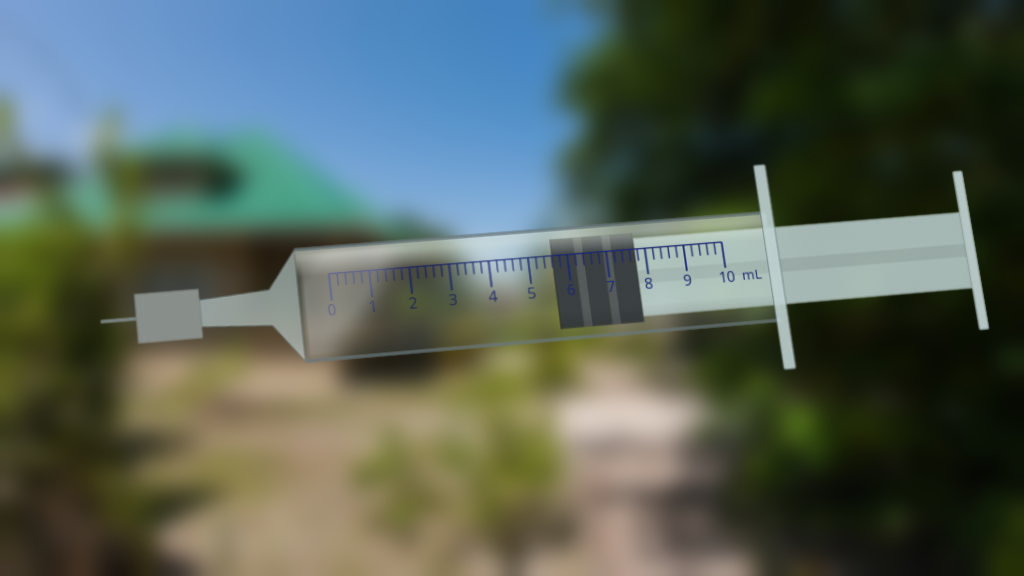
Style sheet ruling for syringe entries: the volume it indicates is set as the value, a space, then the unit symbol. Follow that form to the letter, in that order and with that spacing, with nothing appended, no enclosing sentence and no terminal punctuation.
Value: 5.6 mL
